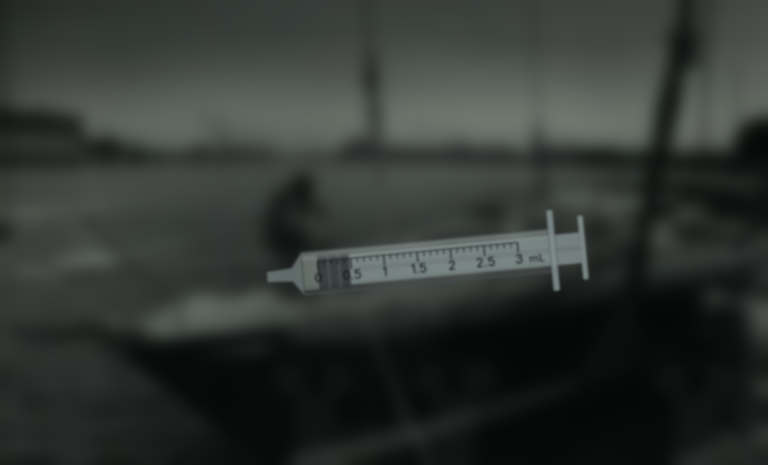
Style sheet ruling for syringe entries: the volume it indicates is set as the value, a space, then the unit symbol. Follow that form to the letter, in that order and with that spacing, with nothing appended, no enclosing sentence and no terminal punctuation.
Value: 0 mL
